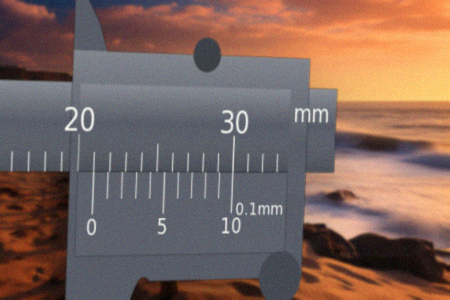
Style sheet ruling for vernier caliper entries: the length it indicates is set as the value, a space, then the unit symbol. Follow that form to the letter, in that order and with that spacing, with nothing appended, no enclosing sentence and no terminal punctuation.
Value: 21.0 mm
